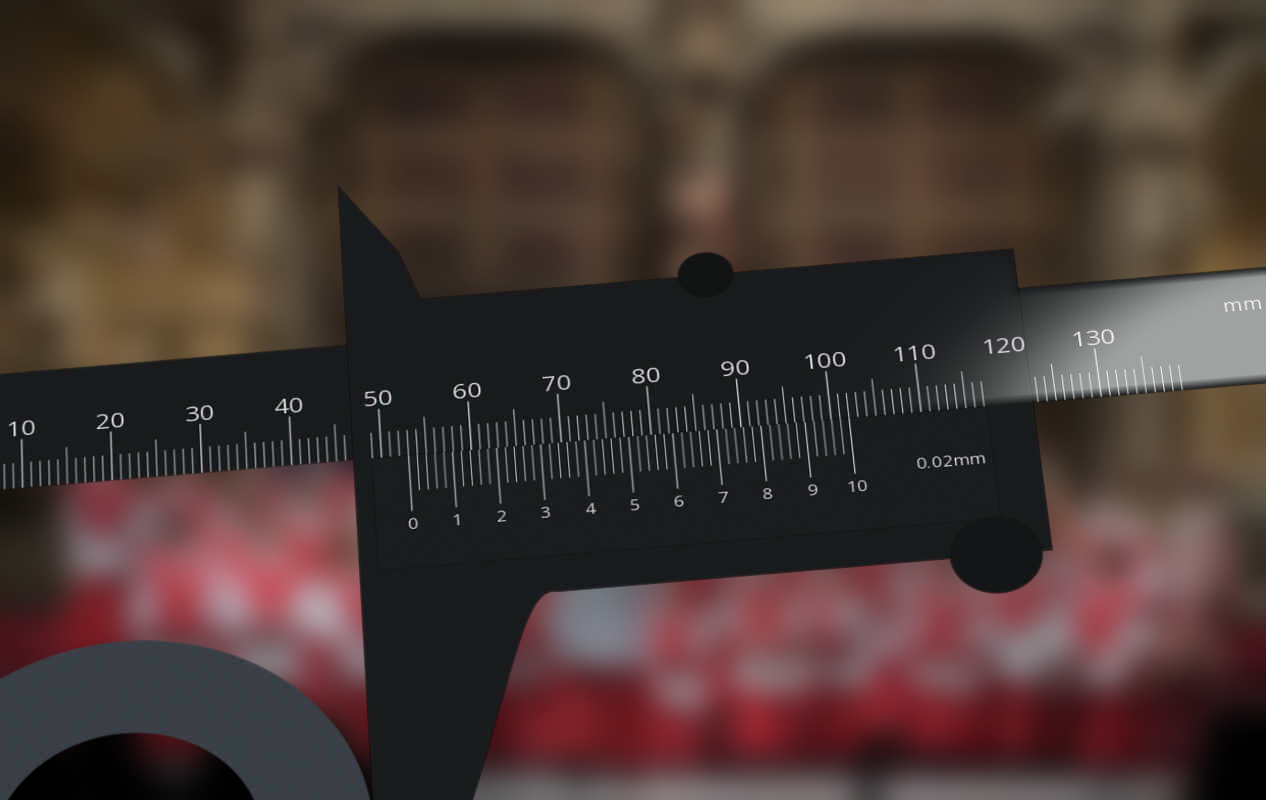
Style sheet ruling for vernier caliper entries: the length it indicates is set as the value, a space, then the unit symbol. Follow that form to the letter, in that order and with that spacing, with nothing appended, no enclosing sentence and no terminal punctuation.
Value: 53.0 mm
